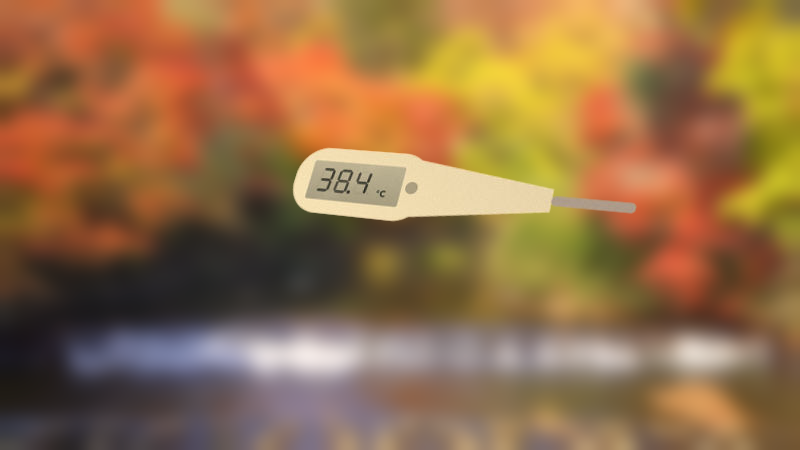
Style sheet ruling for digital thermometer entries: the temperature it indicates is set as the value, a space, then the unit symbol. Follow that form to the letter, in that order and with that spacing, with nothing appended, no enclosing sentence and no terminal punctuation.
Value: 38.4 °C
